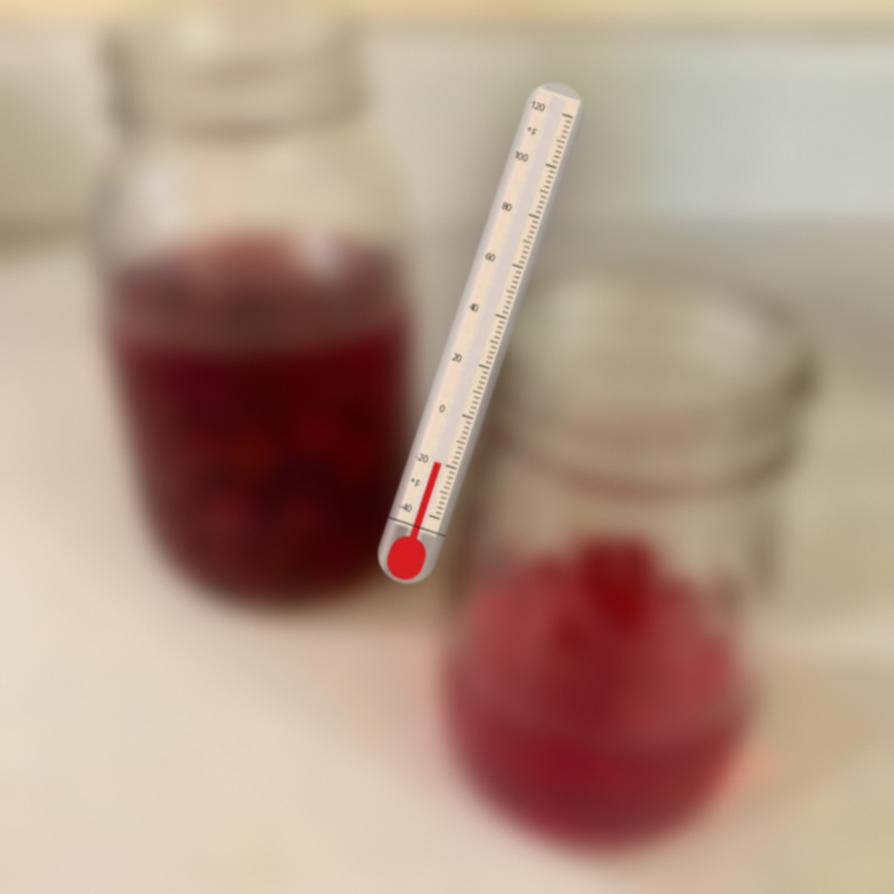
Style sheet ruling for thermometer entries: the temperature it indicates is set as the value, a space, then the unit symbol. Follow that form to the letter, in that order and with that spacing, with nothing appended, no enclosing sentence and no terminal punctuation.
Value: -20 °F
